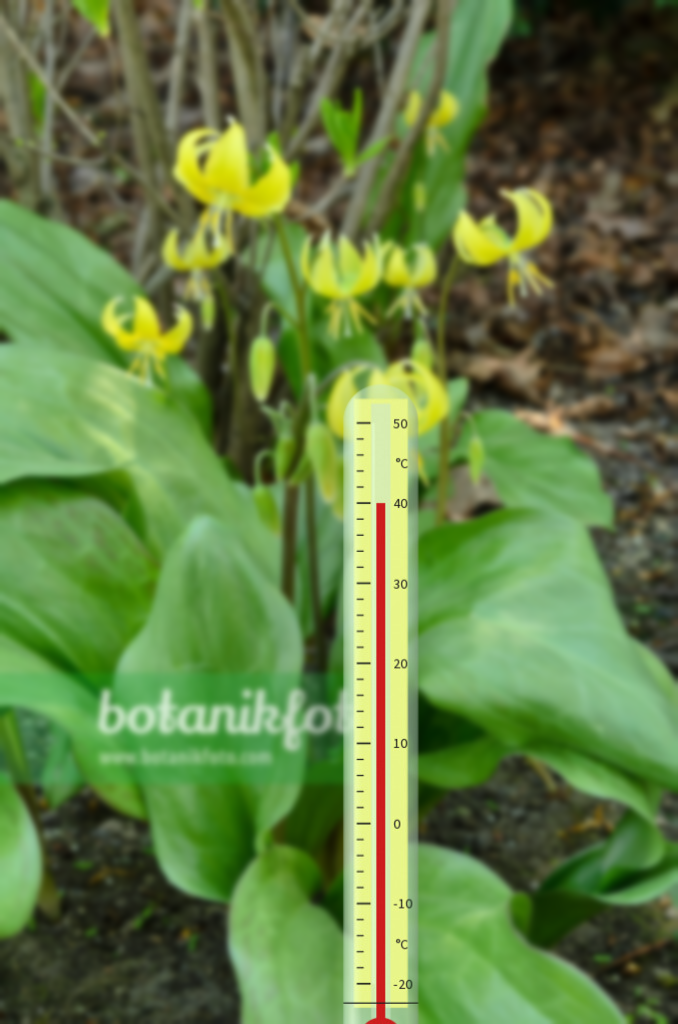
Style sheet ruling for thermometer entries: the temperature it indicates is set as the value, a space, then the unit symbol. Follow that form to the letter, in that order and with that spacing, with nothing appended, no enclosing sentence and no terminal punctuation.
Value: 40 °C
